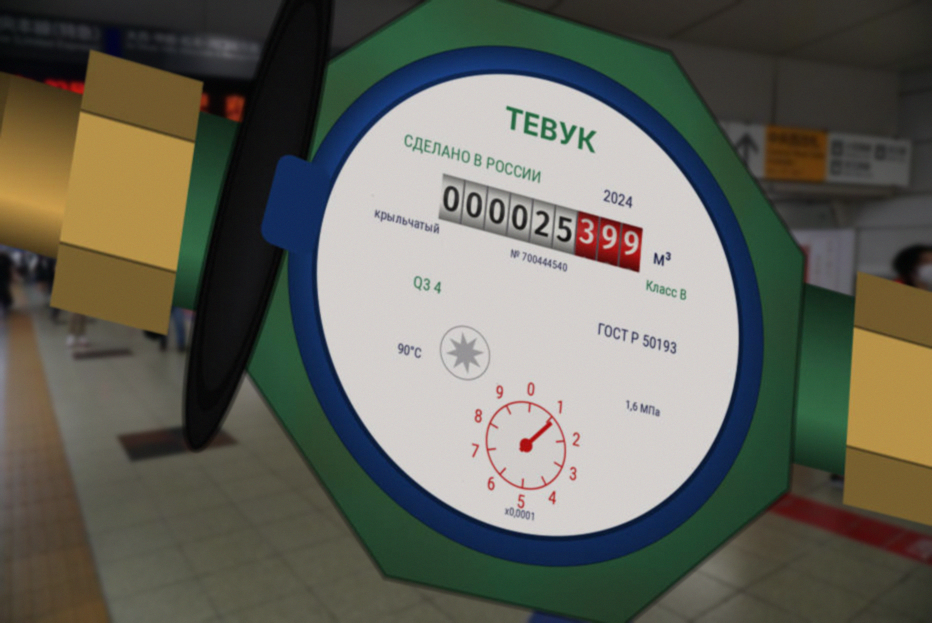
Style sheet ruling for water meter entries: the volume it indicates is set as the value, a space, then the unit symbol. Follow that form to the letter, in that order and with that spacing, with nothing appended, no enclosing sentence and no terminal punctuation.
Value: 25.3991 m³
